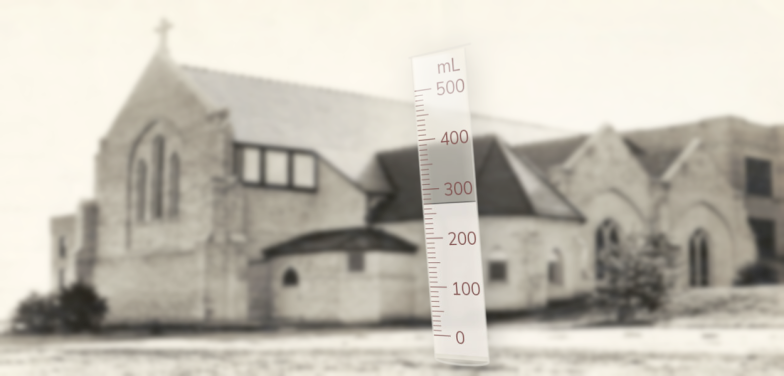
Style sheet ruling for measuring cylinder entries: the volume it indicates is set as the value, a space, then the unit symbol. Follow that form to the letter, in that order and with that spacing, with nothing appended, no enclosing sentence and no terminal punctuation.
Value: 270 mL
